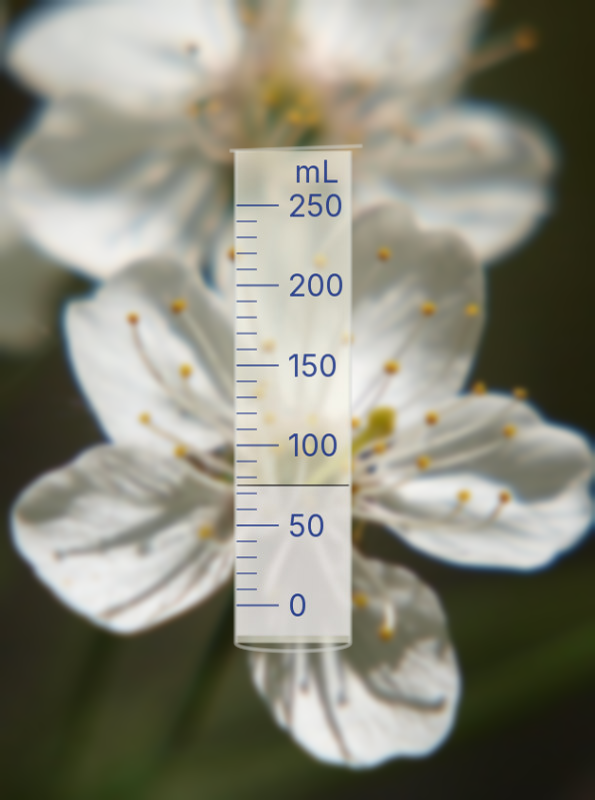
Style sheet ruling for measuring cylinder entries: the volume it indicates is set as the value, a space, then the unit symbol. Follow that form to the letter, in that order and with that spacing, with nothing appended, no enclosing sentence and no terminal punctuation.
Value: 75 mL
